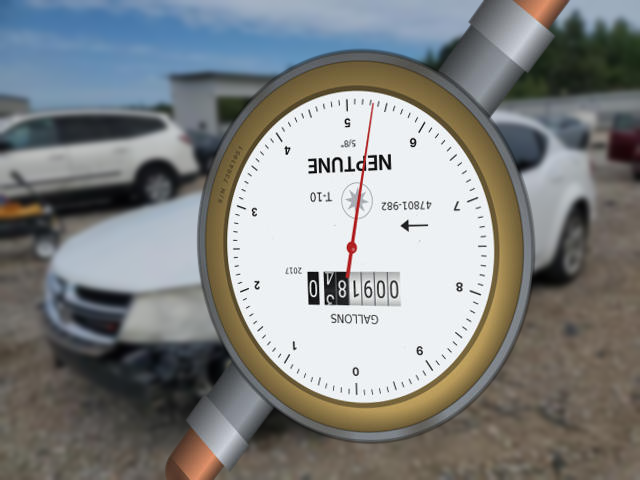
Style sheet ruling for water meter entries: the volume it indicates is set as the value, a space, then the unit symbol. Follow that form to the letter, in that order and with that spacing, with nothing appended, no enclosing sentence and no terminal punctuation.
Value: 91835.3 gal
